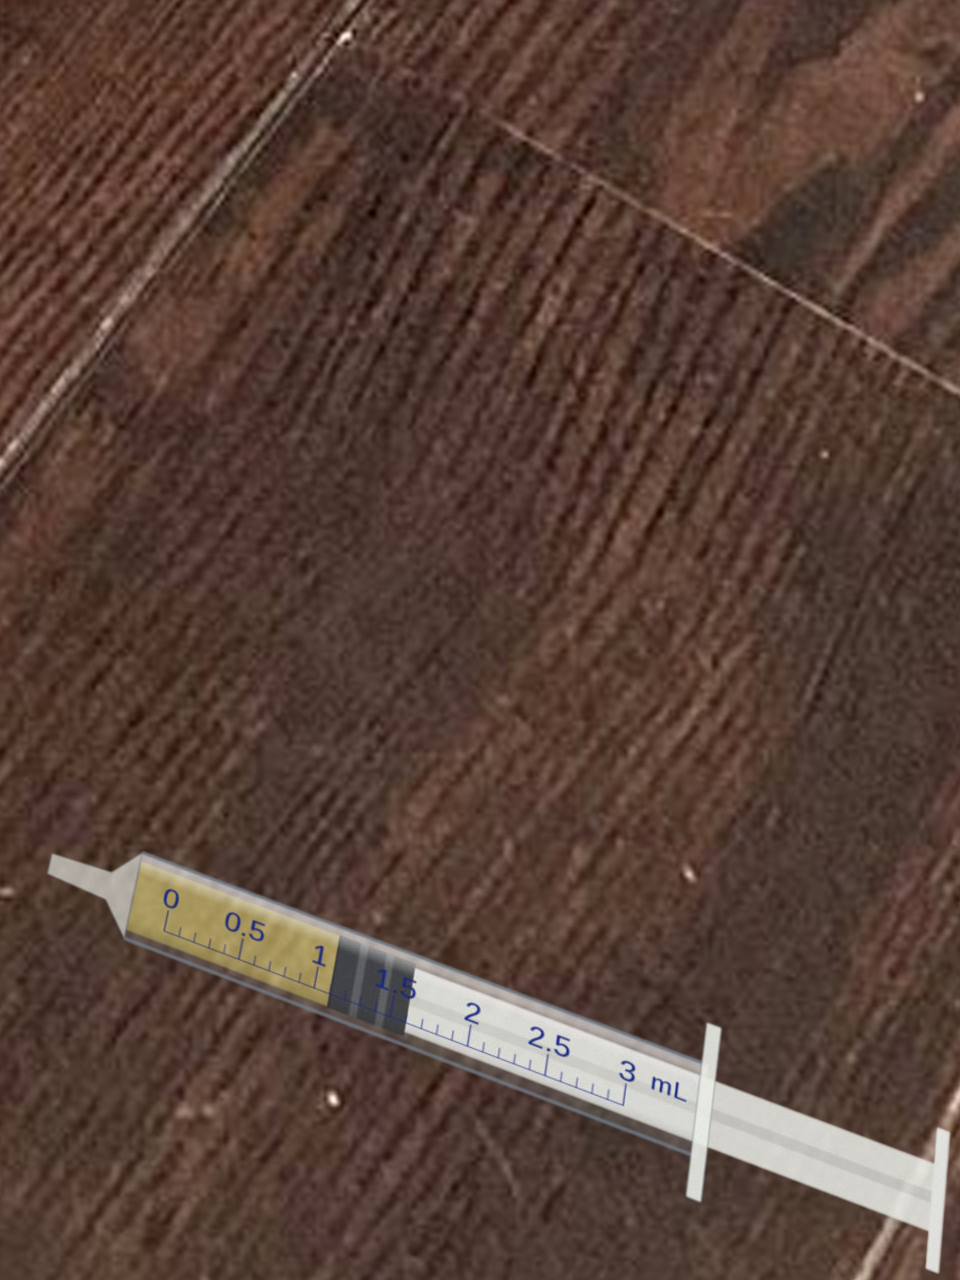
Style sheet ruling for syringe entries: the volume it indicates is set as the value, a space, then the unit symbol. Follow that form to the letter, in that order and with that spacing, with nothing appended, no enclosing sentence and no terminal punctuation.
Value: 1.1 mL
